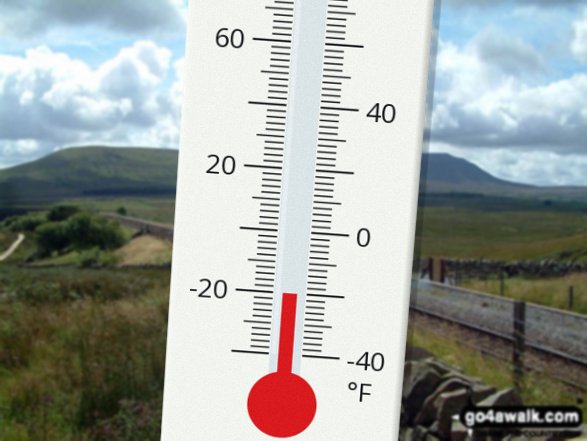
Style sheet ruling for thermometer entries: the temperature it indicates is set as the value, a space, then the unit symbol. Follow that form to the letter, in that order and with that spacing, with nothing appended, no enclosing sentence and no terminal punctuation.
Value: -20 °F
